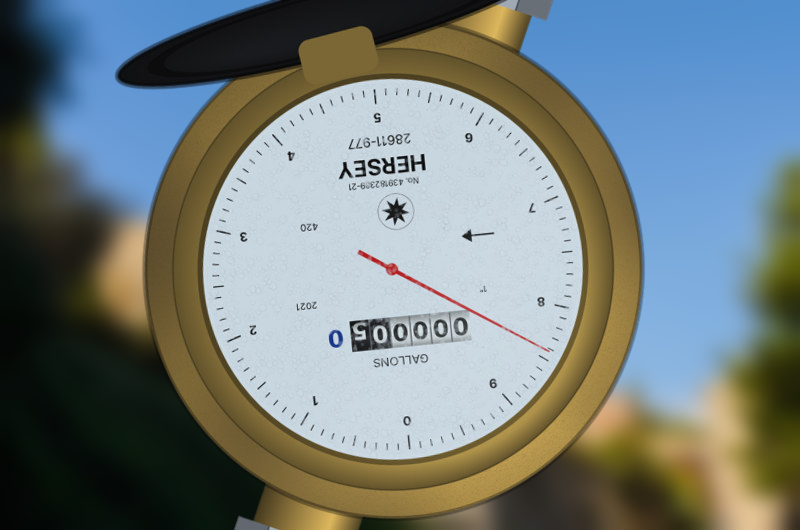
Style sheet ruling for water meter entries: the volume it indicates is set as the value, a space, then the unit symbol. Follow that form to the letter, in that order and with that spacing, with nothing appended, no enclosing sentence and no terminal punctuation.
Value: 48.4 gal
